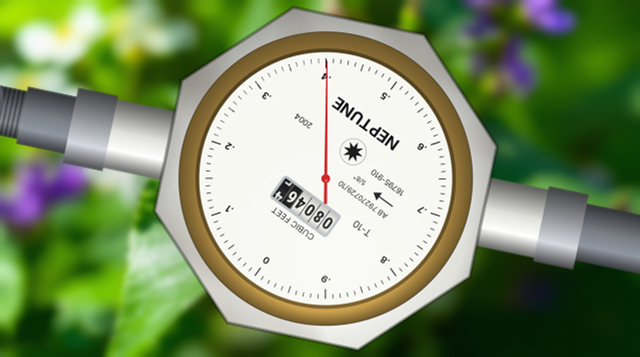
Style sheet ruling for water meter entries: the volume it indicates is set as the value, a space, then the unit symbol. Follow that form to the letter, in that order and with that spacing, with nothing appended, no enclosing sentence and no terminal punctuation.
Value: 80464.40 ft³
